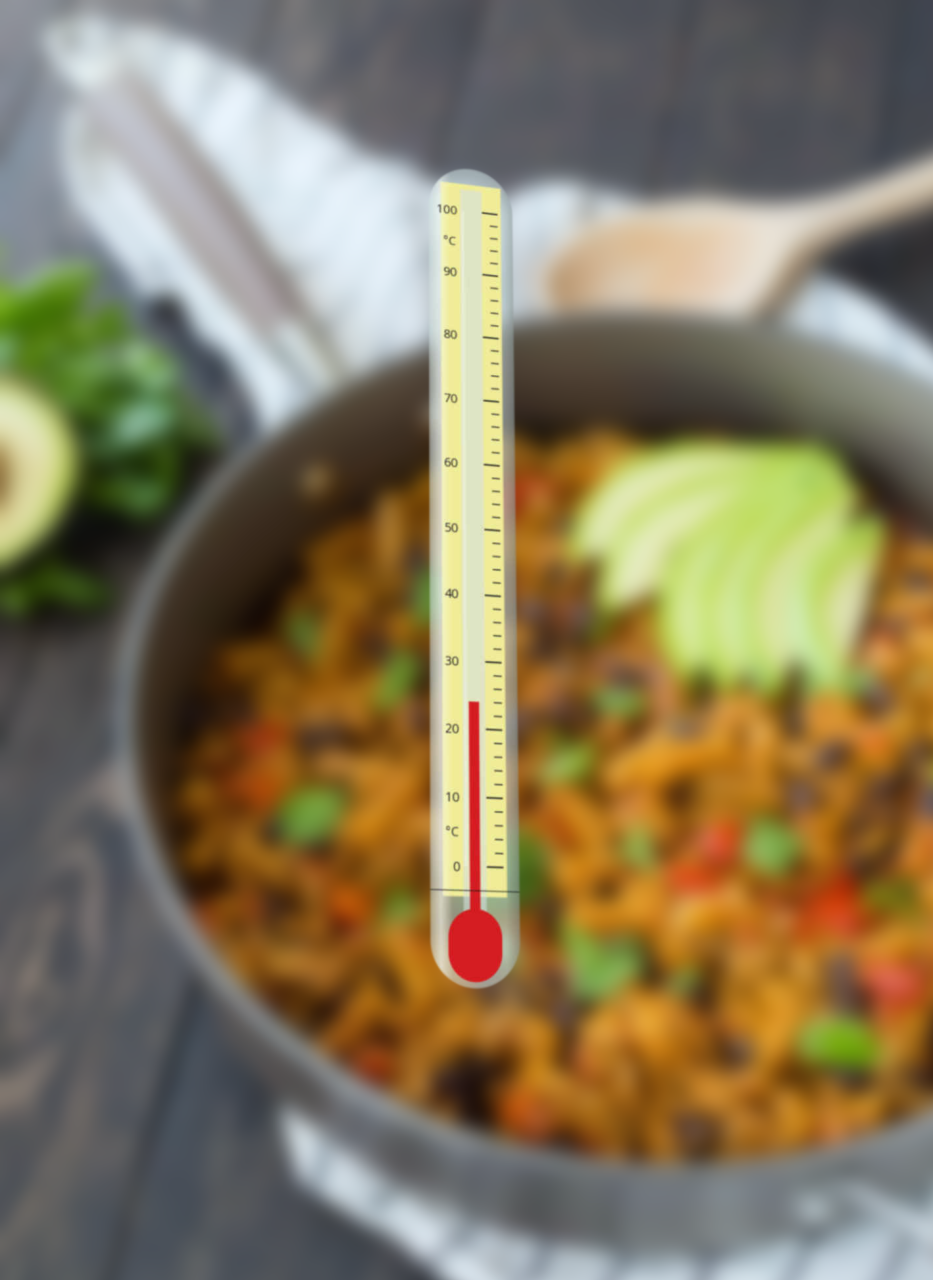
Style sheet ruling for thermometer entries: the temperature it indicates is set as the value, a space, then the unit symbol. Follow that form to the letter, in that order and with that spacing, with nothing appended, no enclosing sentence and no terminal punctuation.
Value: 24 °C
